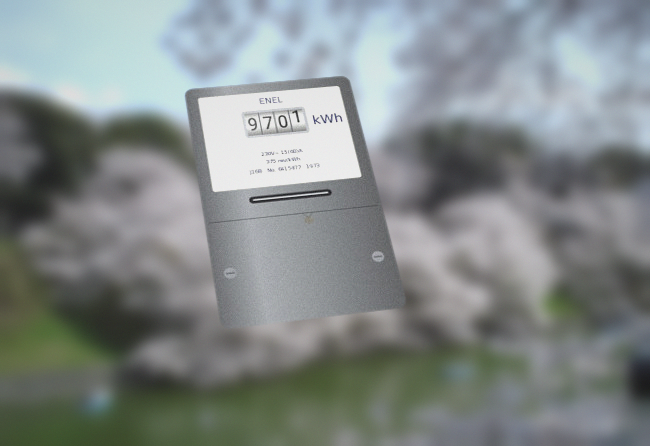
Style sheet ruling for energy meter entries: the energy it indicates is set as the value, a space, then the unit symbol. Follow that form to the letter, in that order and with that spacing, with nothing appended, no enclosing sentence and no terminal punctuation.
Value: 9701 kWh
